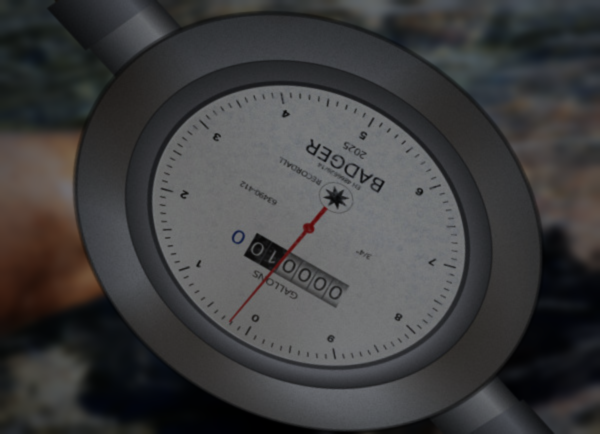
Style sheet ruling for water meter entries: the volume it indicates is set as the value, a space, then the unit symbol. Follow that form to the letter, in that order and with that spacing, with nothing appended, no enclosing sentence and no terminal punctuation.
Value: 100.2 gal
